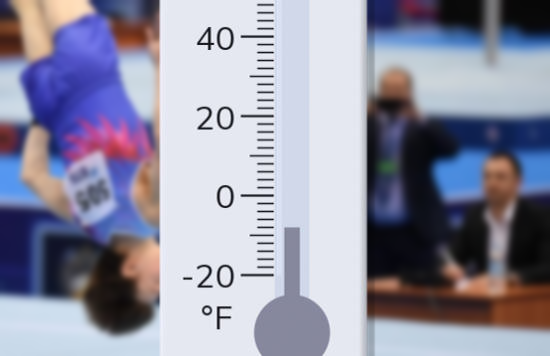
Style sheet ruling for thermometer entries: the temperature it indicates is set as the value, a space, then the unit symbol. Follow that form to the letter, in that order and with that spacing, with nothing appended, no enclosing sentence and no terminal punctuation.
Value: -8 °F
